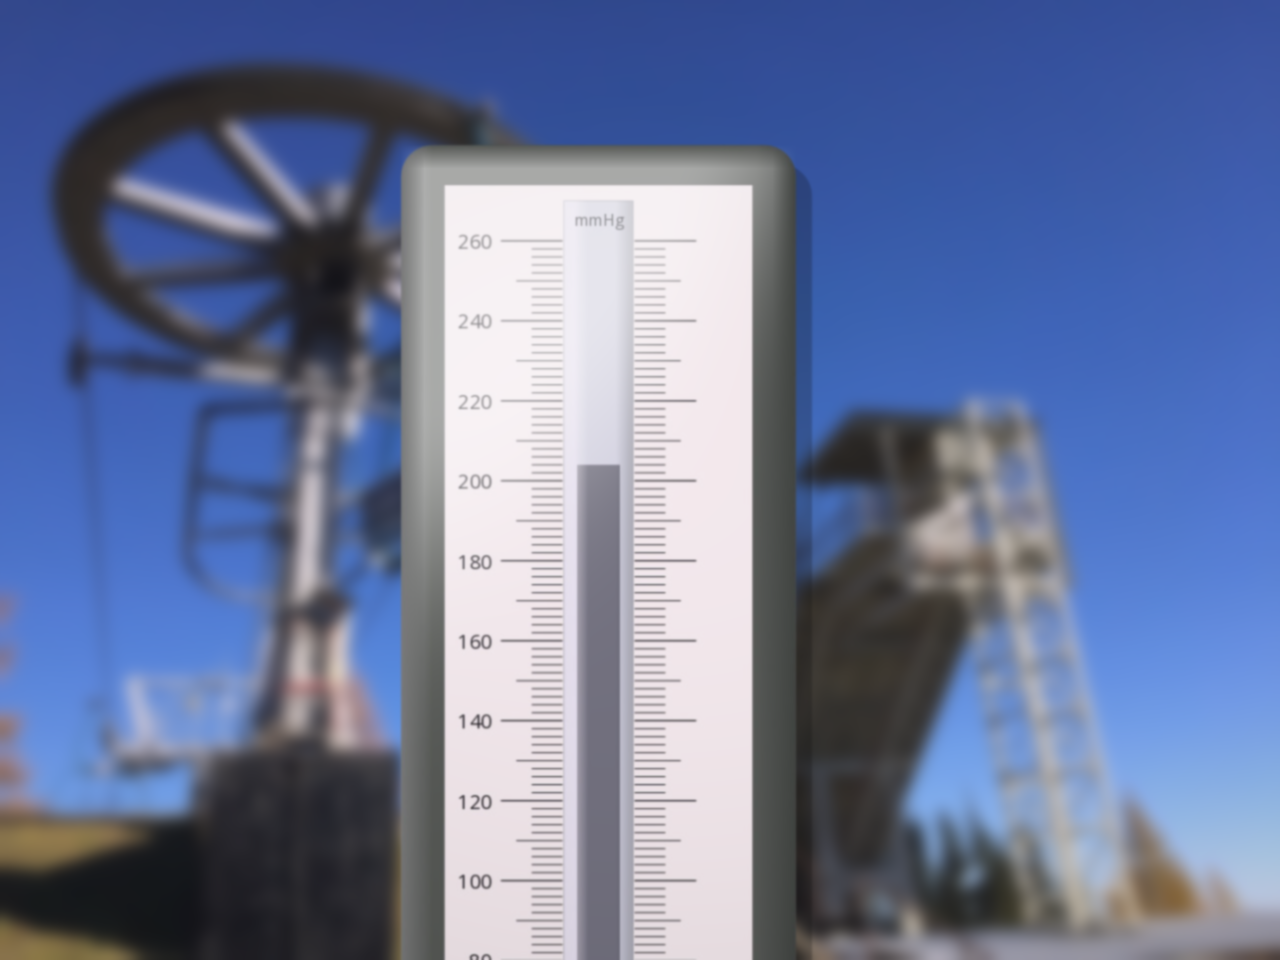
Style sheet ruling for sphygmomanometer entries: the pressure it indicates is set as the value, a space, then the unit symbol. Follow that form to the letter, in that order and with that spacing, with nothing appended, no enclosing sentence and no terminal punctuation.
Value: 204 mmHg
